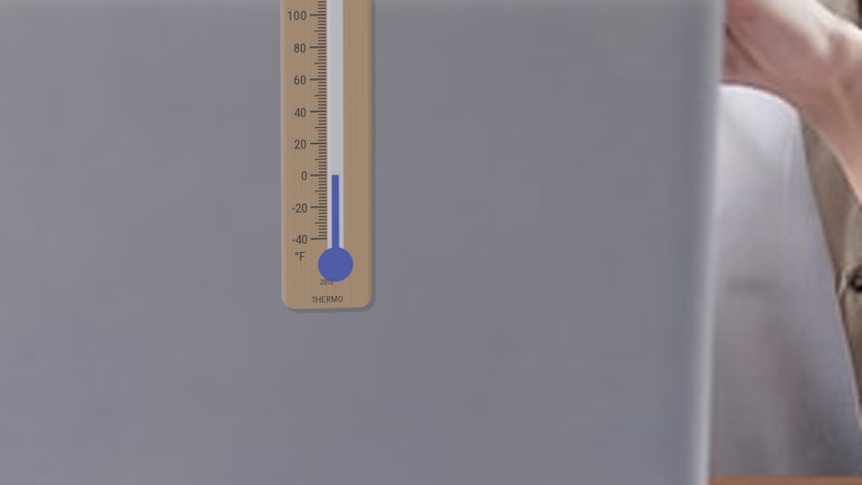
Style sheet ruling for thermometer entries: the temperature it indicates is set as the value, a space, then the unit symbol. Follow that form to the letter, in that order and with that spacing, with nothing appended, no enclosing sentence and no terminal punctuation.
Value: 0 °F
